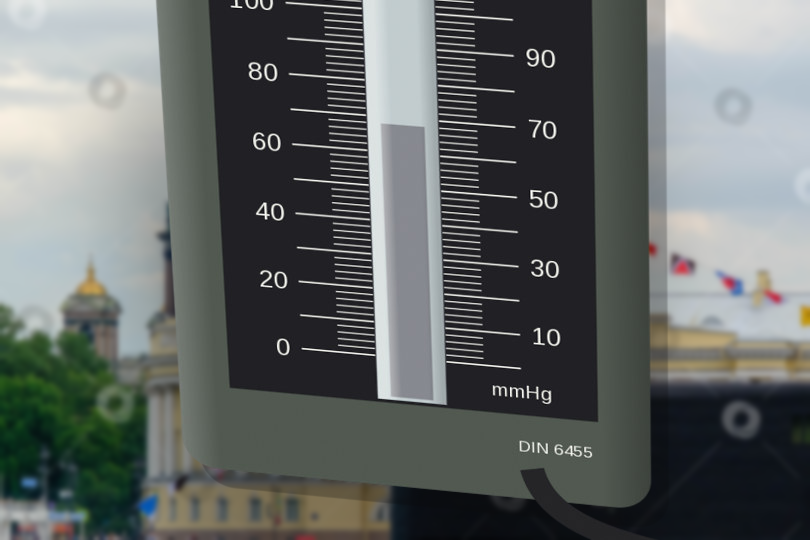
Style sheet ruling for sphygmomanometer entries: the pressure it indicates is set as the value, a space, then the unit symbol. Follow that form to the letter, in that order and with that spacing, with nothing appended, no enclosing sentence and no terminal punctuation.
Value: 68 mmHg
